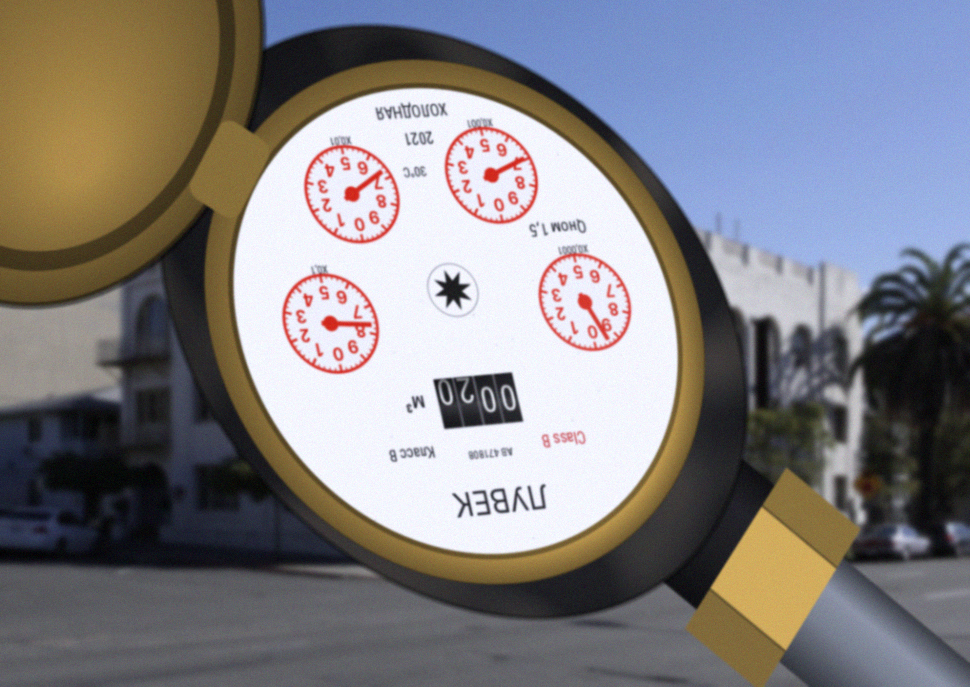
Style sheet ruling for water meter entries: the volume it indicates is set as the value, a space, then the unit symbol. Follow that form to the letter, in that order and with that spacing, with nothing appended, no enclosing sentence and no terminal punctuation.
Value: 19.7669 m³
